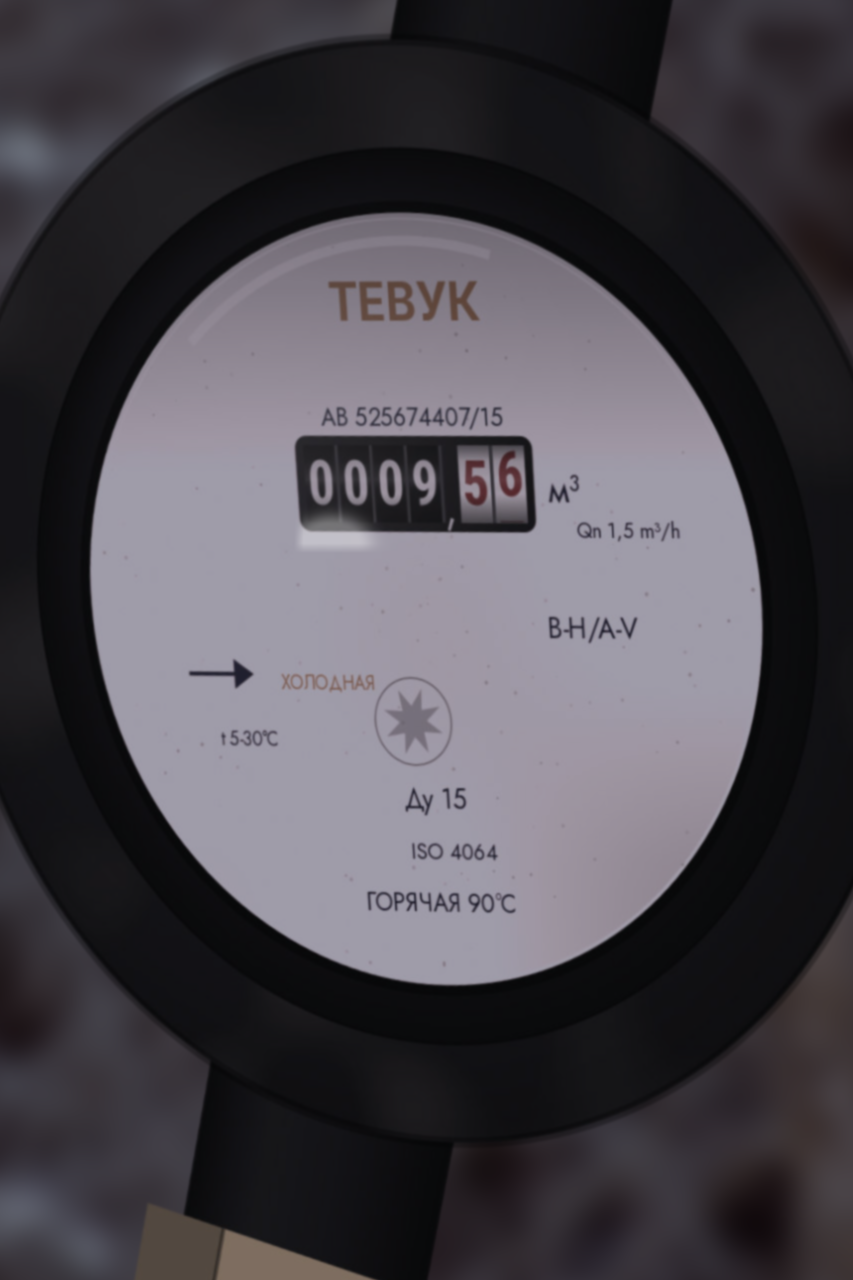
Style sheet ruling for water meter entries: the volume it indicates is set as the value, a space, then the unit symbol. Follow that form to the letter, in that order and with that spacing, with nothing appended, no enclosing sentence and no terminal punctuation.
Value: 9.56 m³
